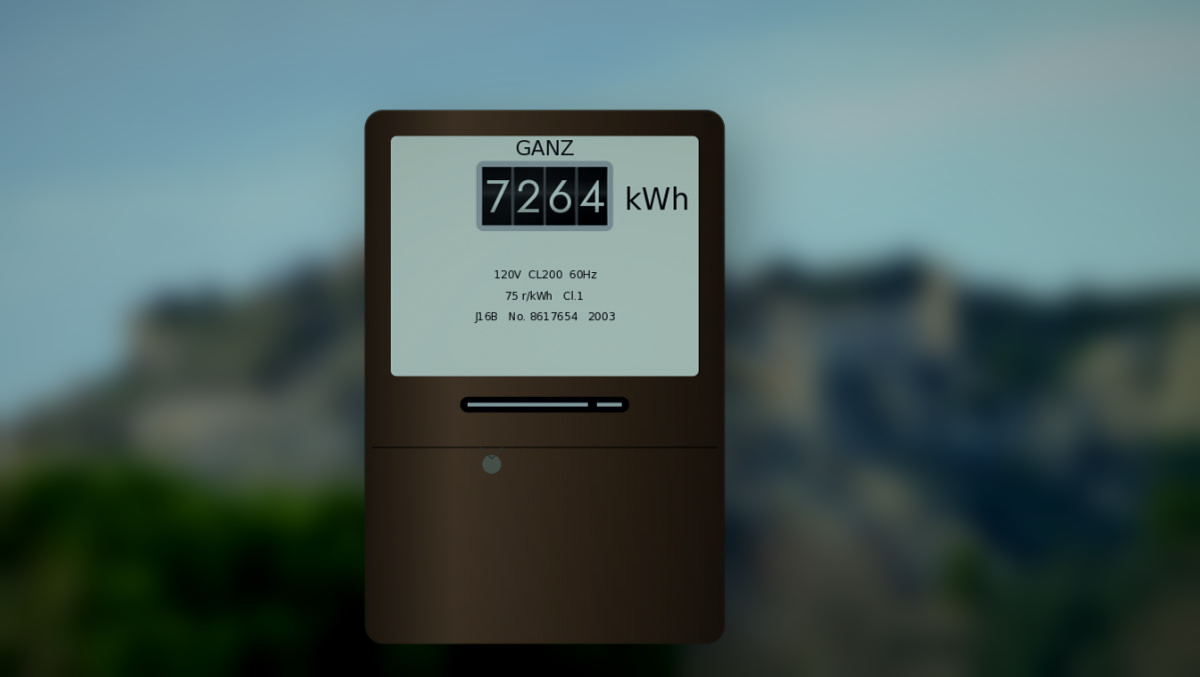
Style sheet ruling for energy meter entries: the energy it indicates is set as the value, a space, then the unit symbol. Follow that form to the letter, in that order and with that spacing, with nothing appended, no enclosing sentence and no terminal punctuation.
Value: 7264 kWh
